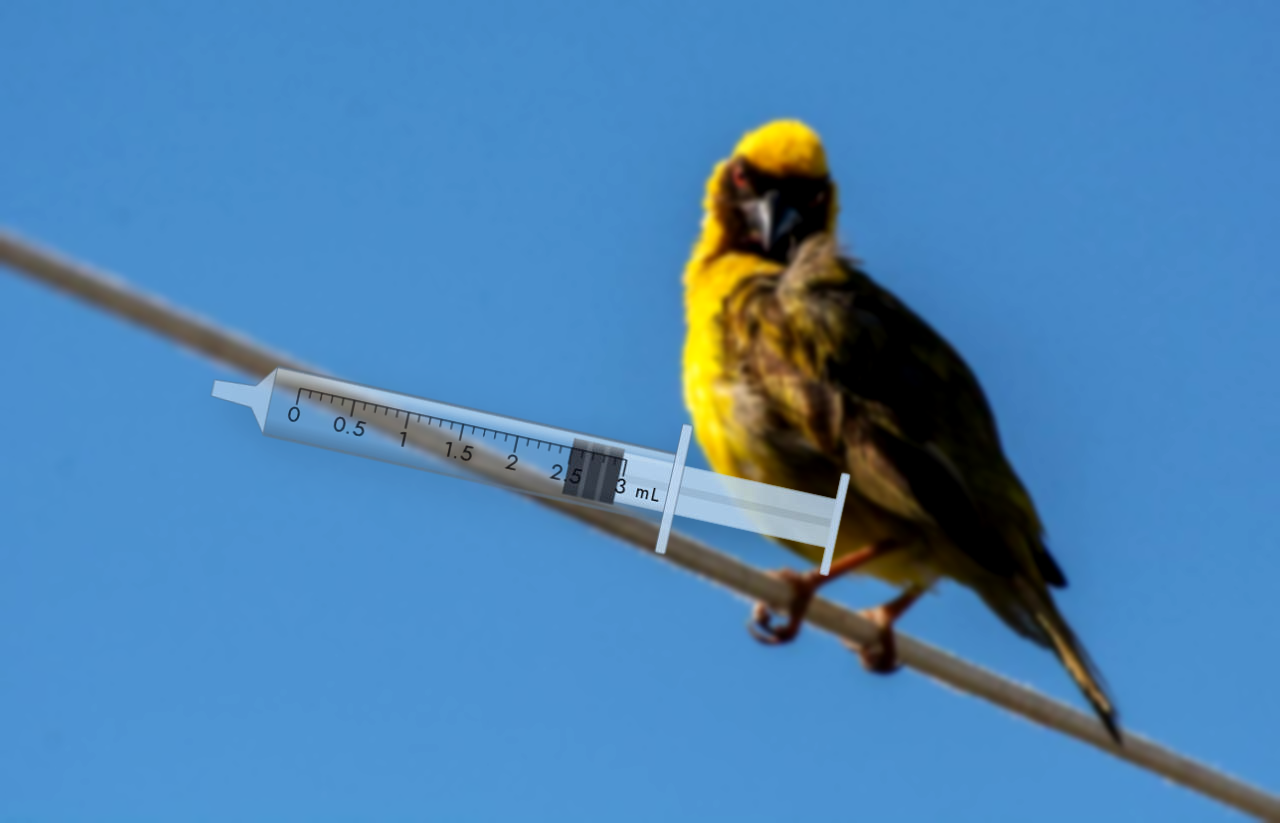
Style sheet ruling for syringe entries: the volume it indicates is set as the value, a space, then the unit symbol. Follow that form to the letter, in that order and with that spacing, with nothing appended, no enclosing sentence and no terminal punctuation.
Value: 2.5 mL
